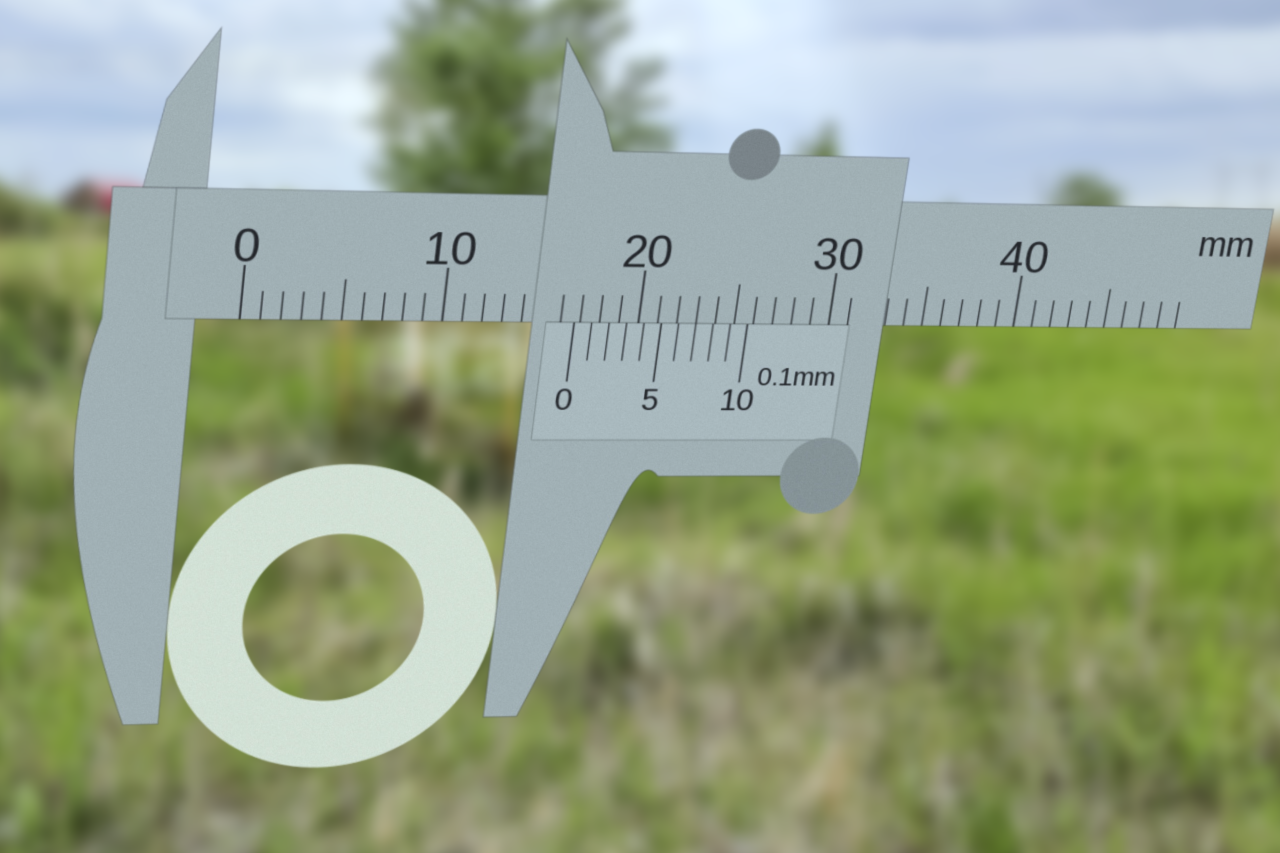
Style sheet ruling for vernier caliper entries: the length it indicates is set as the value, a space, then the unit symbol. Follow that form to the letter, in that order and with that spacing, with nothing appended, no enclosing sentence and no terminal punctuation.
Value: 16.7 mm
